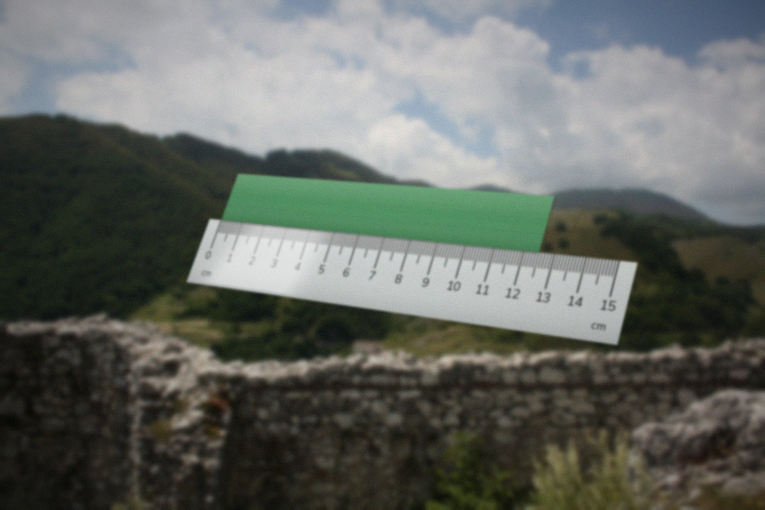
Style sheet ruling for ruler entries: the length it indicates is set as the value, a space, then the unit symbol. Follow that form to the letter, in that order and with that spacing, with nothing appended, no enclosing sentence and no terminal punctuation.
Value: 12.5 cm
